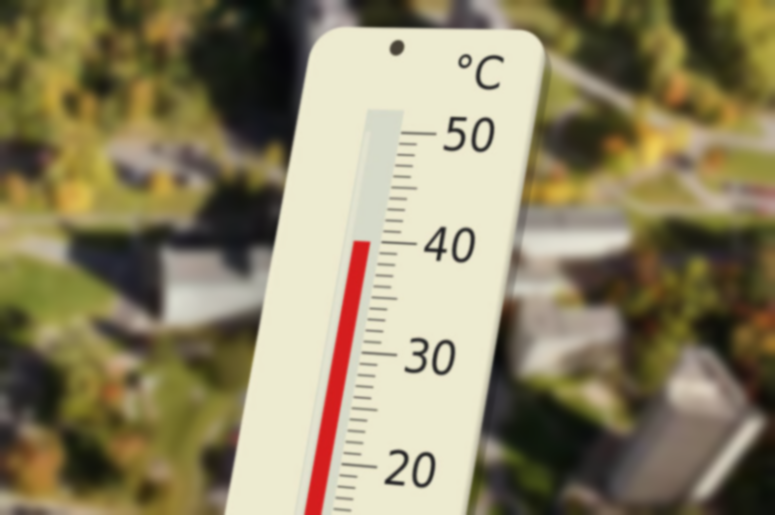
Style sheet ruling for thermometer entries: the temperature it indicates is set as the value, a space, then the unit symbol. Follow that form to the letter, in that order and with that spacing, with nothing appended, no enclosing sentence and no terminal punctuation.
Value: 40 °C
